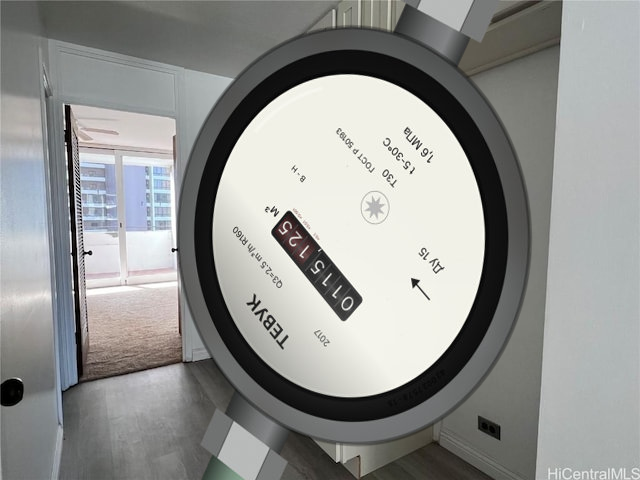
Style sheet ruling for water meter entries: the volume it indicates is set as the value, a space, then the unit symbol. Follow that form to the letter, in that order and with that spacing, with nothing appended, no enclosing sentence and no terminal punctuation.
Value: 115.125 m³
